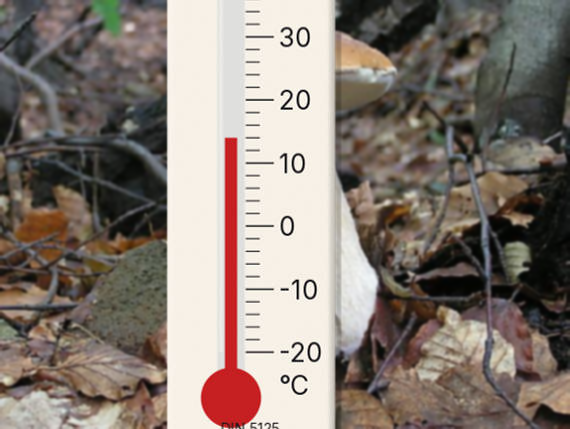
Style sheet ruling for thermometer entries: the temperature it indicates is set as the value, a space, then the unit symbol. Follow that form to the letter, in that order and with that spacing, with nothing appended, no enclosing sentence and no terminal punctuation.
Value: 14 °C
